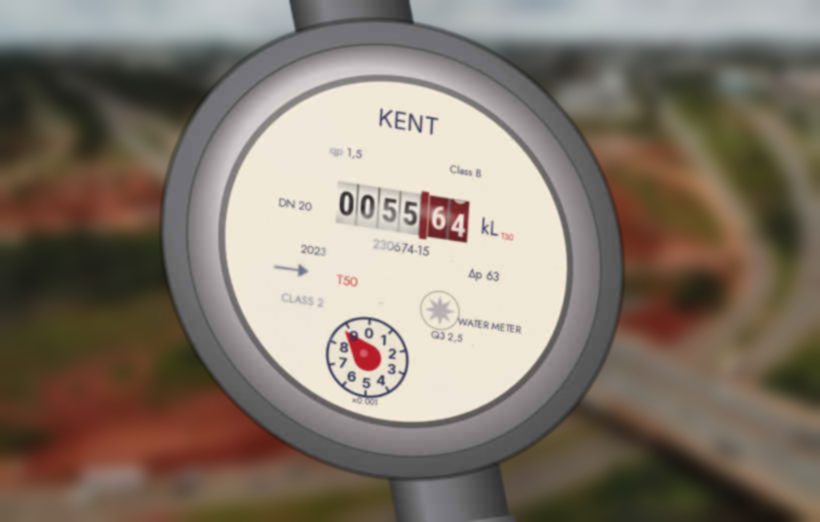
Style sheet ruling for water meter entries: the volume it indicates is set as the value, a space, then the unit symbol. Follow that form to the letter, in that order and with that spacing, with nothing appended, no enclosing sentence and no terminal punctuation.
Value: 55.638 kL
